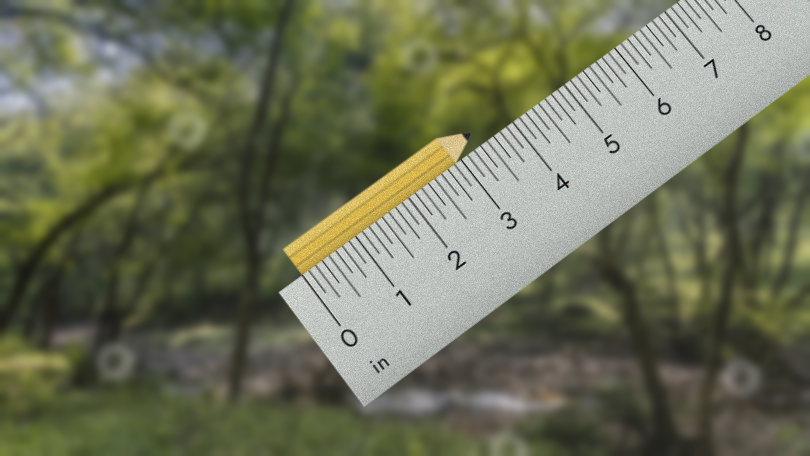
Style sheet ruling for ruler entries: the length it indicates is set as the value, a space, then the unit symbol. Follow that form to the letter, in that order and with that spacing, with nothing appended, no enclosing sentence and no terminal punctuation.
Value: 3.375 in
